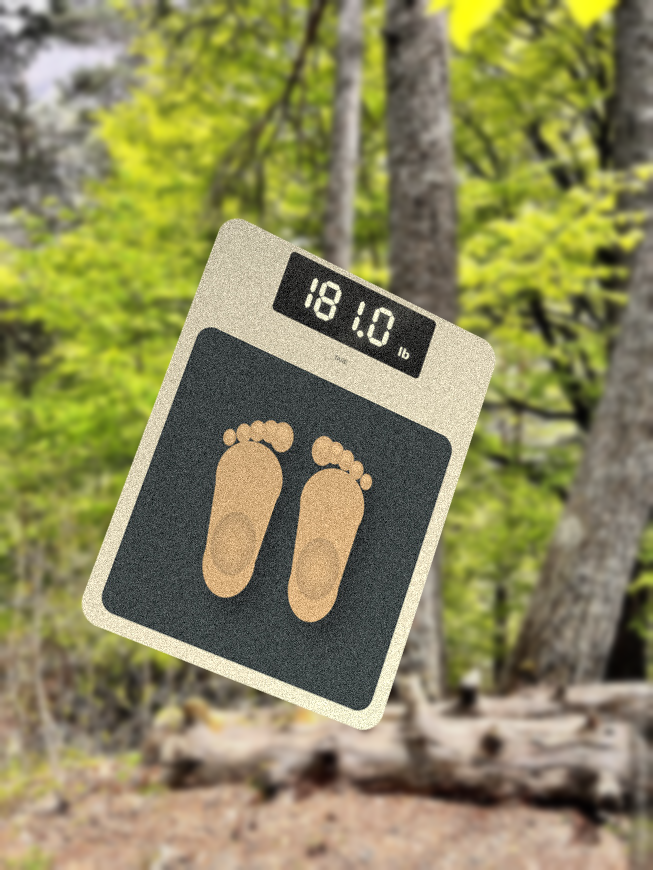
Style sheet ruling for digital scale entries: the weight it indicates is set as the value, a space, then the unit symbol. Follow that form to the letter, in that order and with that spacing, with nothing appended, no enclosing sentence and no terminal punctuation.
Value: 181.0 lb
